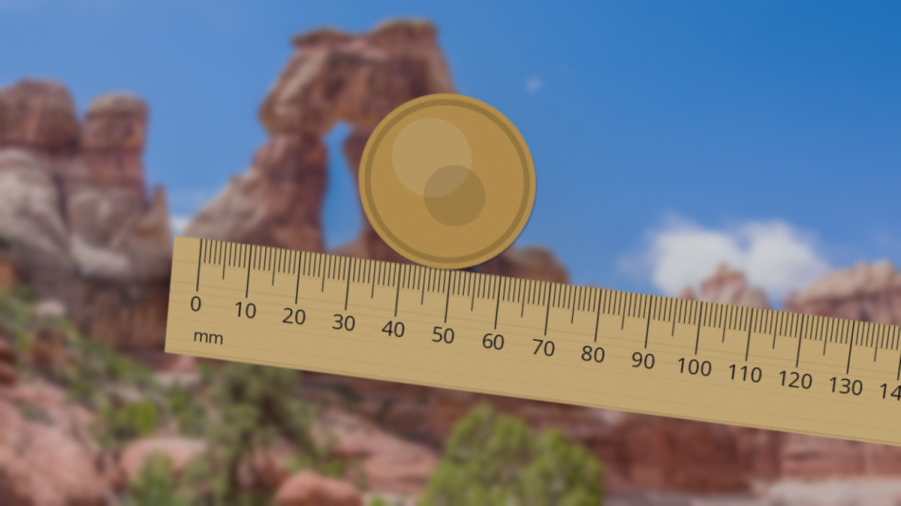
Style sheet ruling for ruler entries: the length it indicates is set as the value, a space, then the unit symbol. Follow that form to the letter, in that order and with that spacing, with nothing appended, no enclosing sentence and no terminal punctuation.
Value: 35 mm
